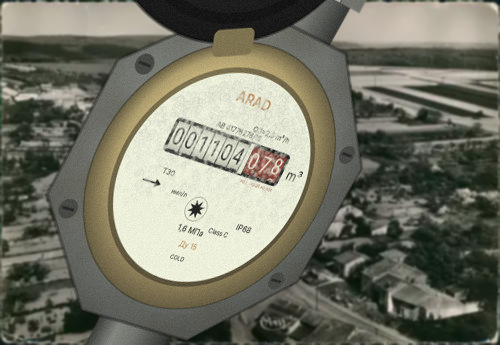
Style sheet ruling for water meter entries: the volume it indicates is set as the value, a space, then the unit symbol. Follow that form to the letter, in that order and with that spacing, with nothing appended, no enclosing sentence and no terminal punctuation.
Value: 1104.078 m³
